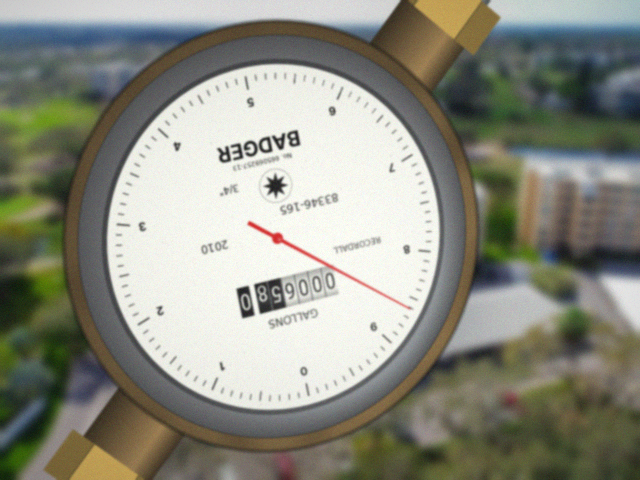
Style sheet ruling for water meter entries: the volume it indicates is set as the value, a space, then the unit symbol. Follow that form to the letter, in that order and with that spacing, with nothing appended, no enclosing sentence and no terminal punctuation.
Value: 6578.6 gal
